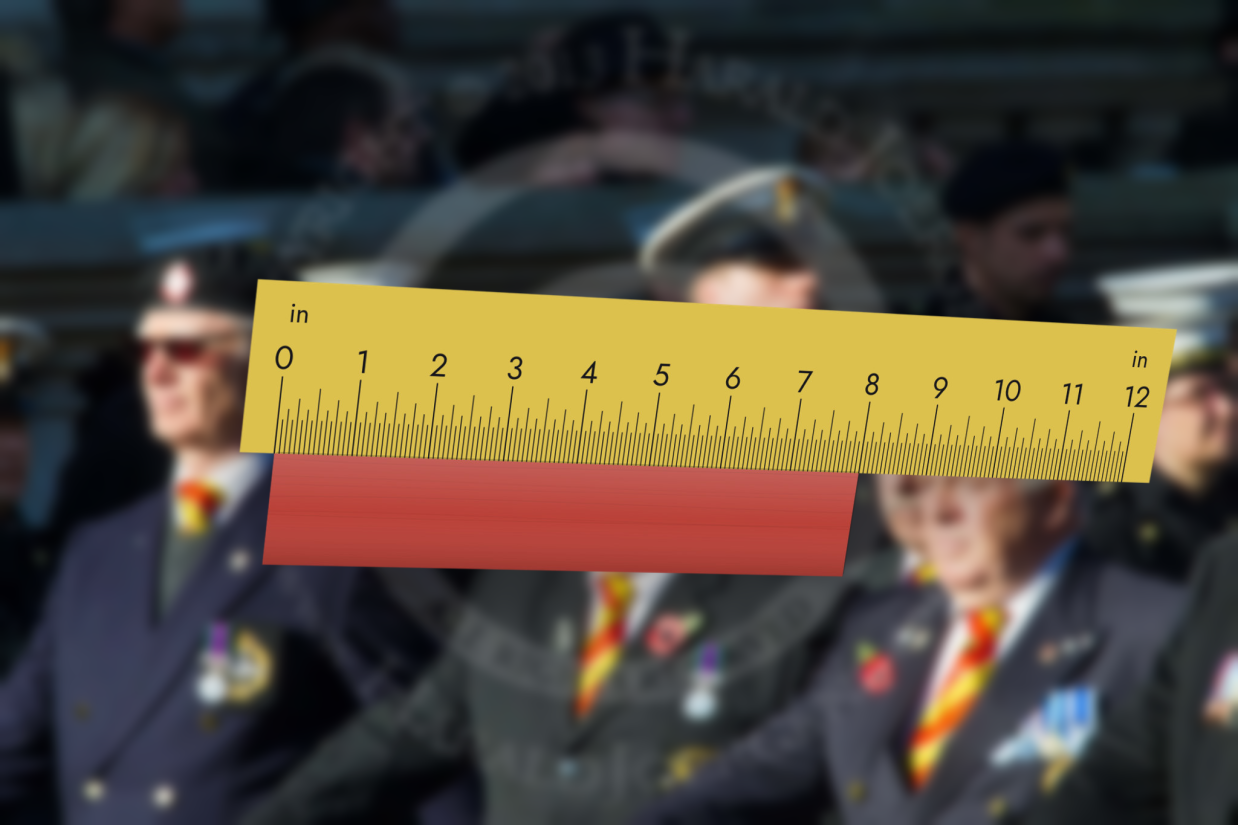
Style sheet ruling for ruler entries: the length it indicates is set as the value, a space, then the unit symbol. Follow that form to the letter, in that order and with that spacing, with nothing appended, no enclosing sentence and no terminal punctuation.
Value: 8 in
